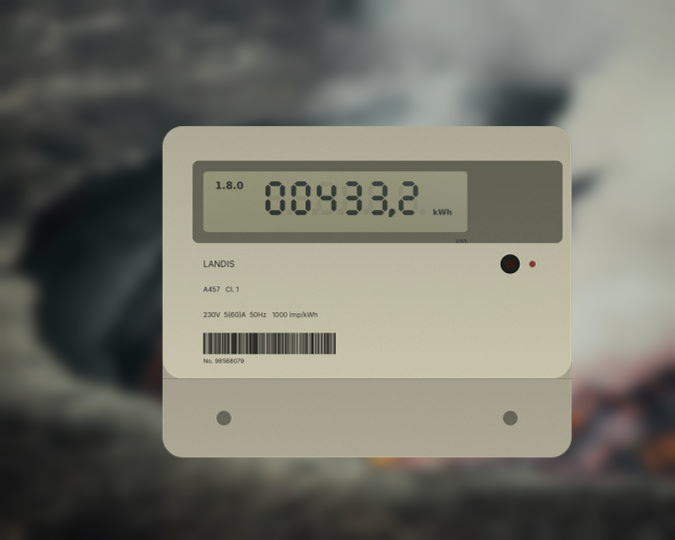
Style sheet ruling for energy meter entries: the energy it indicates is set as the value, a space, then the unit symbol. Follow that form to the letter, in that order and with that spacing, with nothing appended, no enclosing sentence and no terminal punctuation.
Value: 433.2 kWh
